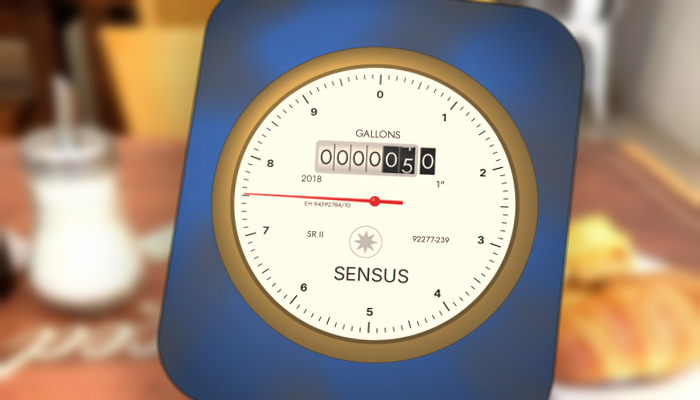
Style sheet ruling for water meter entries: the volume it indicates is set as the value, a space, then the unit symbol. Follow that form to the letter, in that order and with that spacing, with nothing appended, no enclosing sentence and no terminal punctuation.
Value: 47.5 gal
